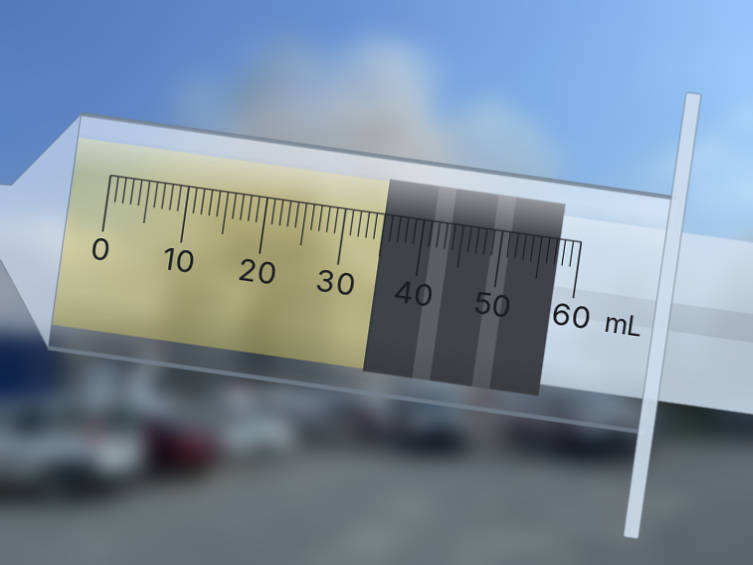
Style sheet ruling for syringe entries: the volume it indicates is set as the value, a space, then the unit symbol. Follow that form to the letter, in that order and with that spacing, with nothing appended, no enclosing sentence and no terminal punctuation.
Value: 35 mL
